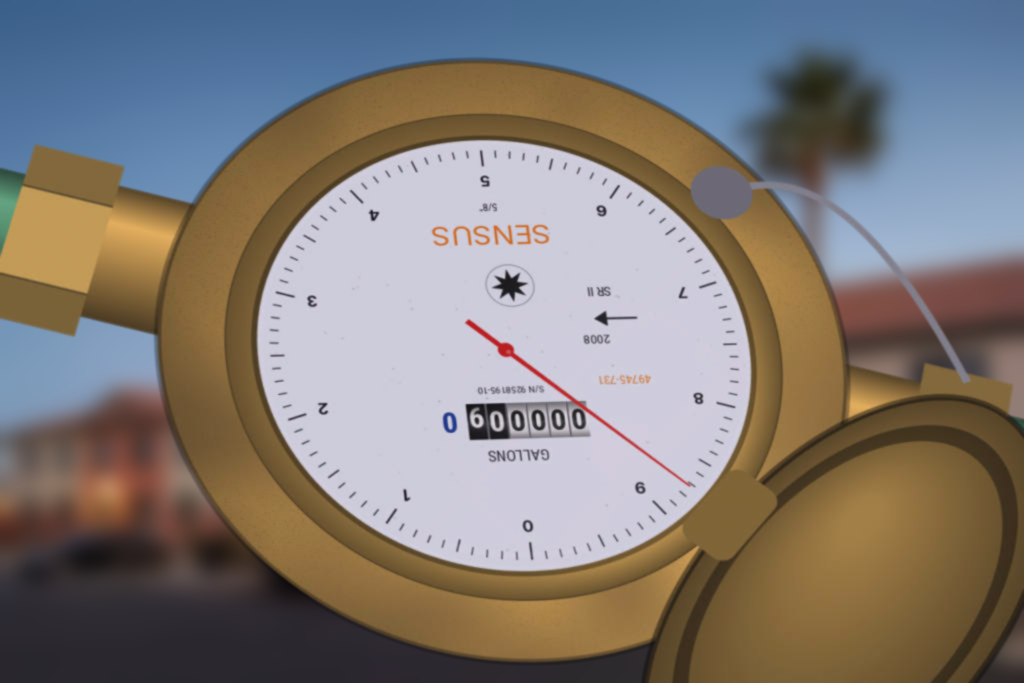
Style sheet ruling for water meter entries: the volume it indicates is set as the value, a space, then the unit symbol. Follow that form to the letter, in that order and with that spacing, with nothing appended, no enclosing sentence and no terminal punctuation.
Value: 88.7 gal
